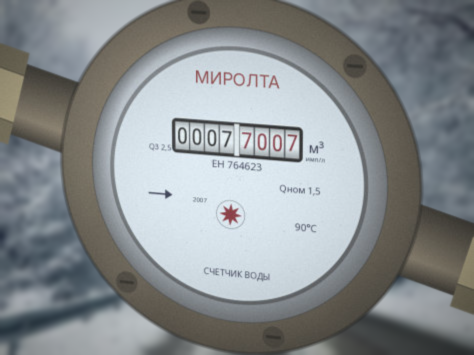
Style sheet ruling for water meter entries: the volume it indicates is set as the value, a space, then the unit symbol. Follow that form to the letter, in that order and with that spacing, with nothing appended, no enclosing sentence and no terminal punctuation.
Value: 7.7007 m³
